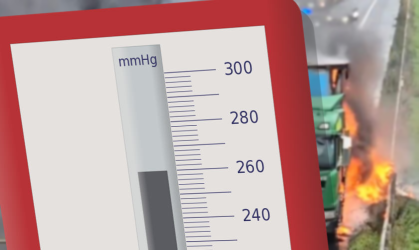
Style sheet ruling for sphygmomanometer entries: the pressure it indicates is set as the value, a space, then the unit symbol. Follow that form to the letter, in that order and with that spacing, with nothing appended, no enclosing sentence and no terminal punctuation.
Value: 260 mmHg
